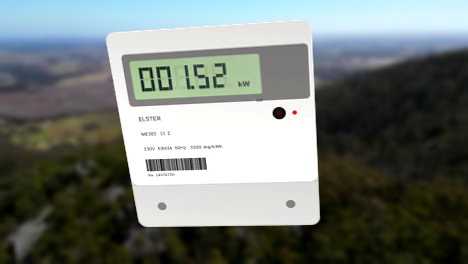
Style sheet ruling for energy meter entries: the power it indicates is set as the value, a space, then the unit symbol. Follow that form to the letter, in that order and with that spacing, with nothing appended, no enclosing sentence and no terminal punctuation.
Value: 1.52 kW
